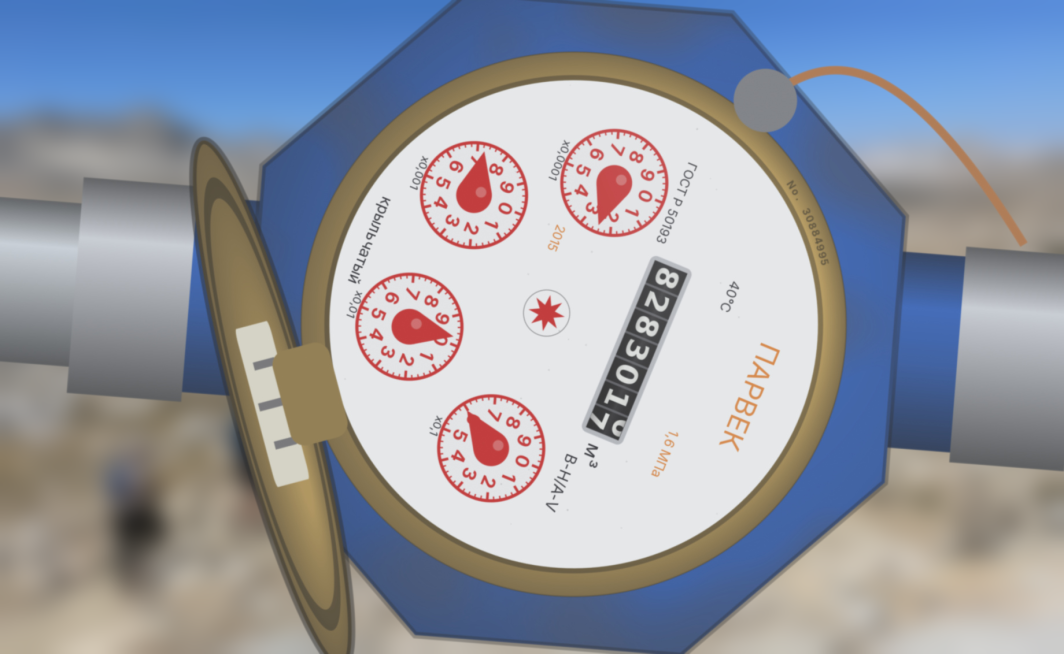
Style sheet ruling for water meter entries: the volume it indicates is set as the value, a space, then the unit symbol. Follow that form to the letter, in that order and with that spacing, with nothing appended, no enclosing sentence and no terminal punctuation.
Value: 8283016.5972 m³
